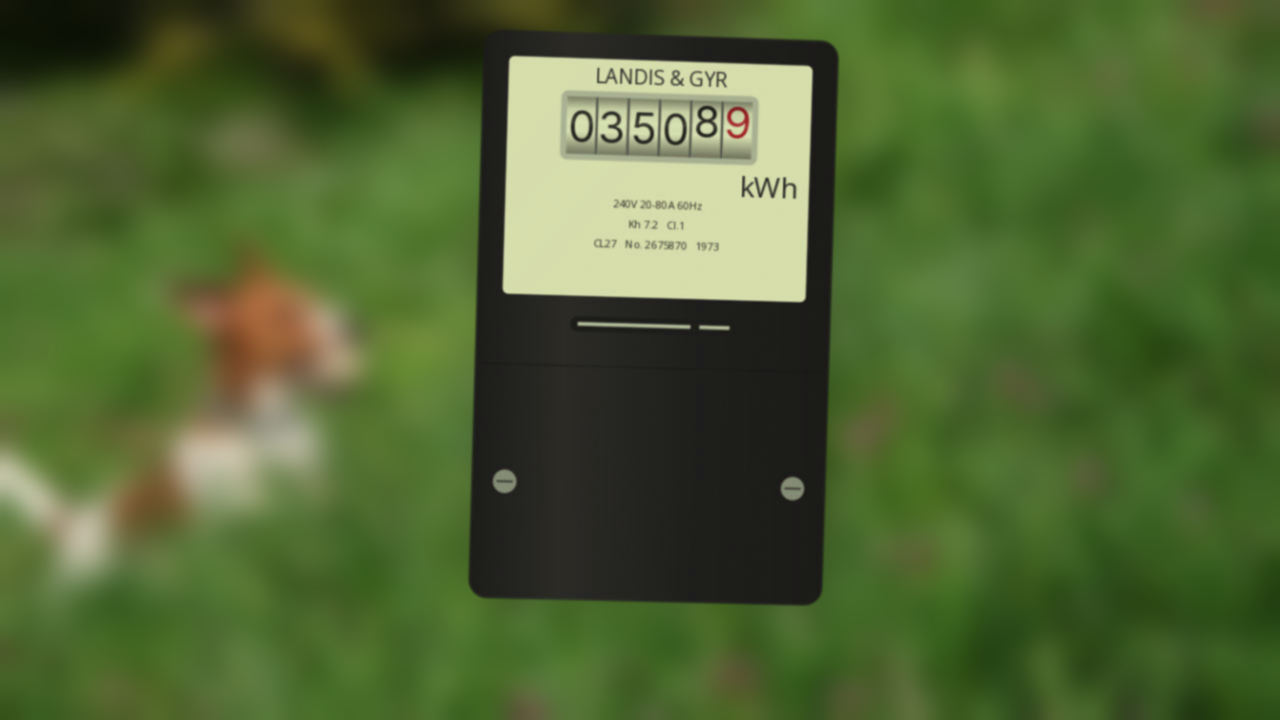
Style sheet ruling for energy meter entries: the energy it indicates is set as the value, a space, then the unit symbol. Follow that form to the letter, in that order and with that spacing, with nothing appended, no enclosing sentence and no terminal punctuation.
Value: 3508.9 kWh
